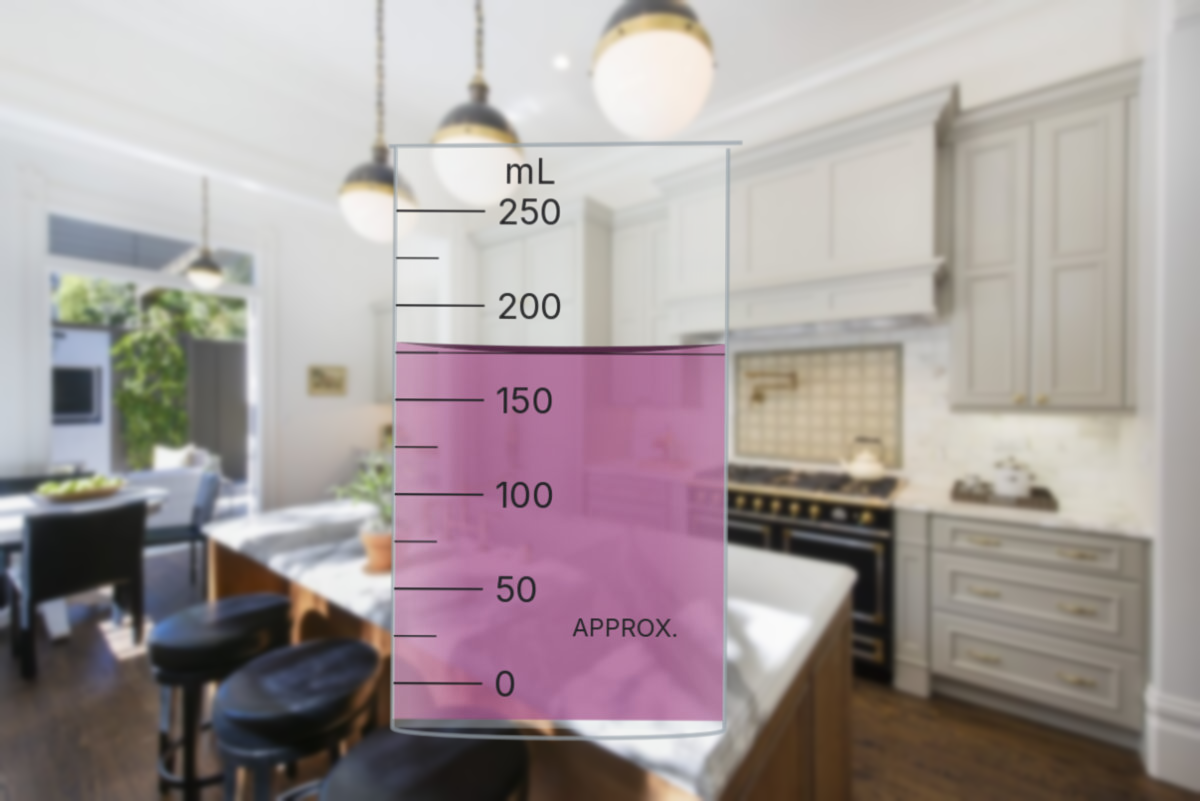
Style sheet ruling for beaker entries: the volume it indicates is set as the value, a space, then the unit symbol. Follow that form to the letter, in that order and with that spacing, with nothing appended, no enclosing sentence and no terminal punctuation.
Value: 175 mL
